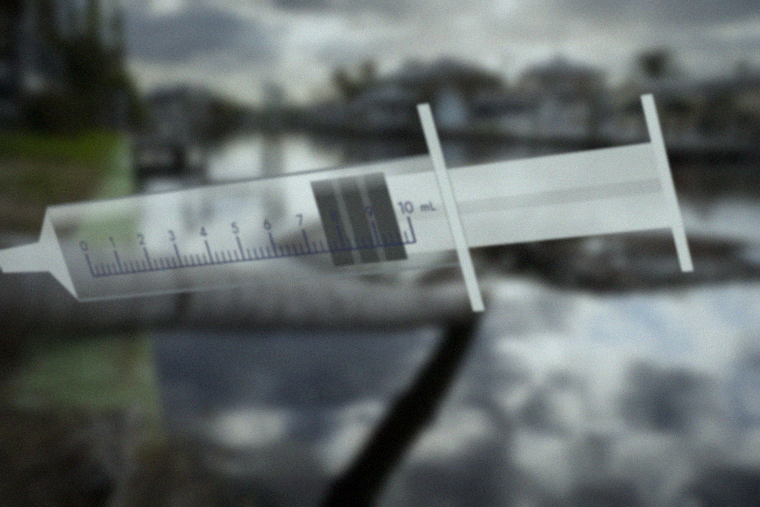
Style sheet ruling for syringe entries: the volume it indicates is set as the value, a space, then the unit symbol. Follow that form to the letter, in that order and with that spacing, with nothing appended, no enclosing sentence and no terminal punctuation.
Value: 7.6 mL
